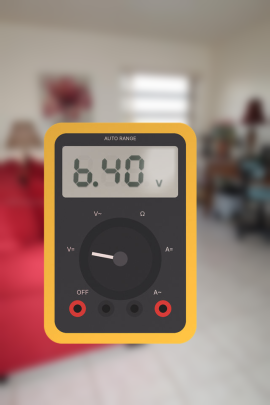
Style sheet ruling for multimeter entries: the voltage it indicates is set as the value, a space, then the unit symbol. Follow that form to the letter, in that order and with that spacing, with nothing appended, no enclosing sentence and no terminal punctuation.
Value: 6.40 V
